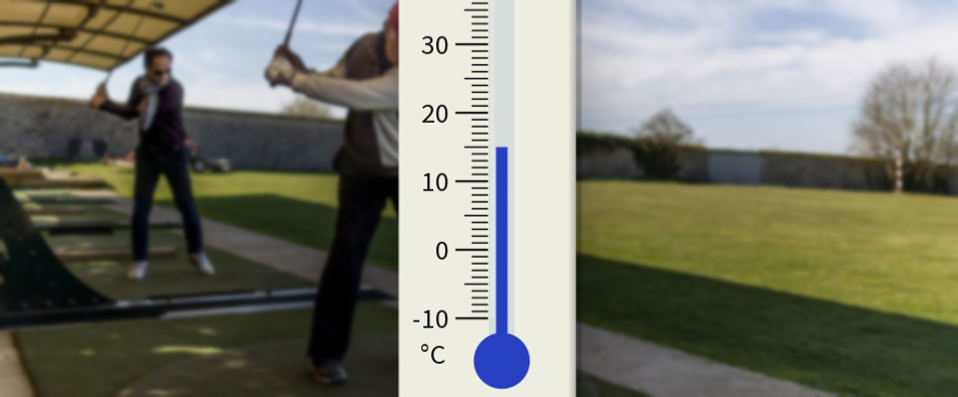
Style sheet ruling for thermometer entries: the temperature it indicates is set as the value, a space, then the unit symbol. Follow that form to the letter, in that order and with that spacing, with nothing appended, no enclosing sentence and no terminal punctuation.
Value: 15 °C
